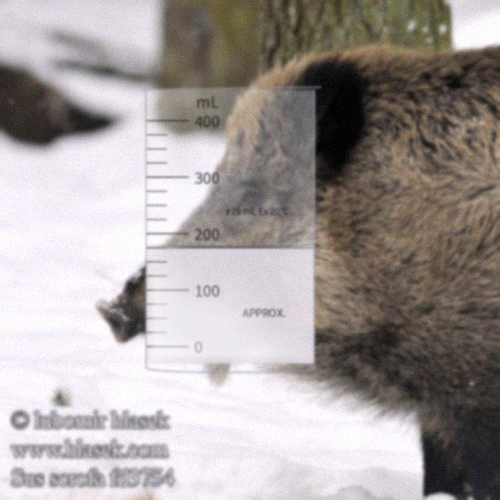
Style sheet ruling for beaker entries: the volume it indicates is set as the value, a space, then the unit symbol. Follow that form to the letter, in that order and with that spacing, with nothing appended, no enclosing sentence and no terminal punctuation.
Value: 175 mL
